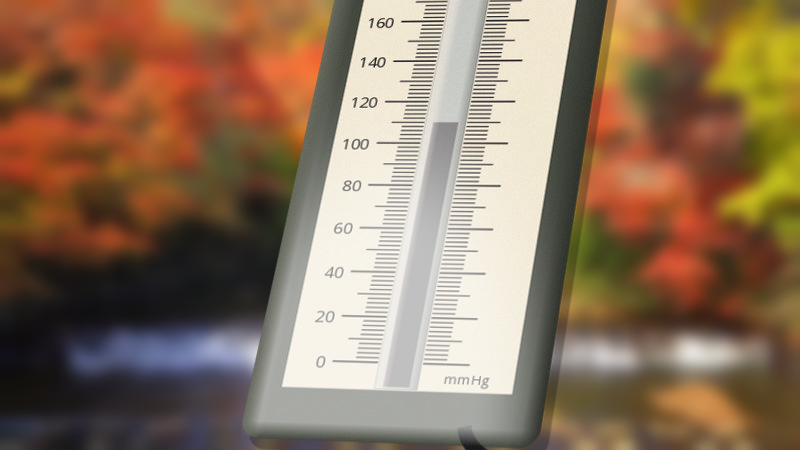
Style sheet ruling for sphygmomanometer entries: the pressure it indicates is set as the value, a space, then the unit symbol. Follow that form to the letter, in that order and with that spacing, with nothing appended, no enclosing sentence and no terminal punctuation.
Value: 110 mmHg
